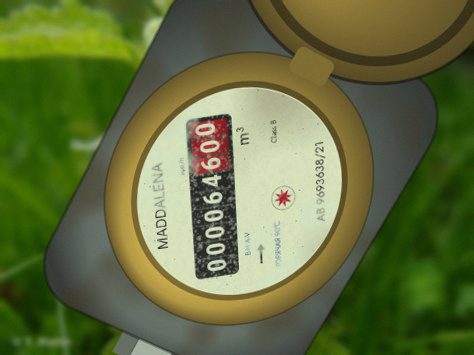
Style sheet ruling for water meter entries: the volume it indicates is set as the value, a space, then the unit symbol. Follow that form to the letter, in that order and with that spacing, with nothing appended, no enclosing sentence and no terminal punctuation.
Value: 64.600 m³
